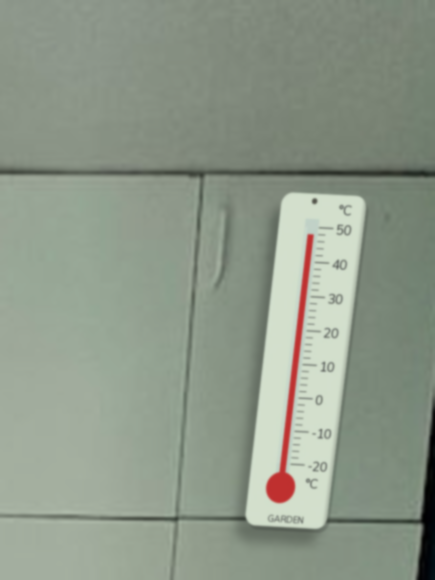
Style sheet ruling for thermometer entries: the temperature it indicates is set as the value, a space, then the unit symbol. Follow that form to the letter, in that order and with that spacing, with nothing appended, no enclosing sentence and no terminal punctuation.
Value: 48 °C
